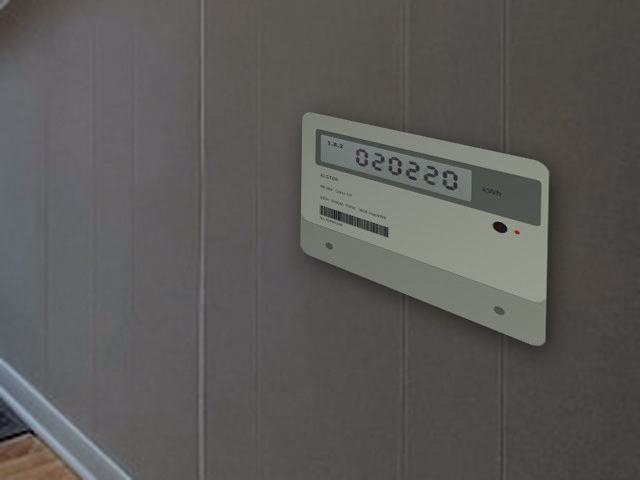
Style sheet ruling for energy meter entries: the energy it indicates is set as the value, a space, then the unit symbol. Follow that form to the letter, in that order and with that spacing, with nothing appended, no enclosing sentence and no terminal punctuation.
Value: 20220 kWh
